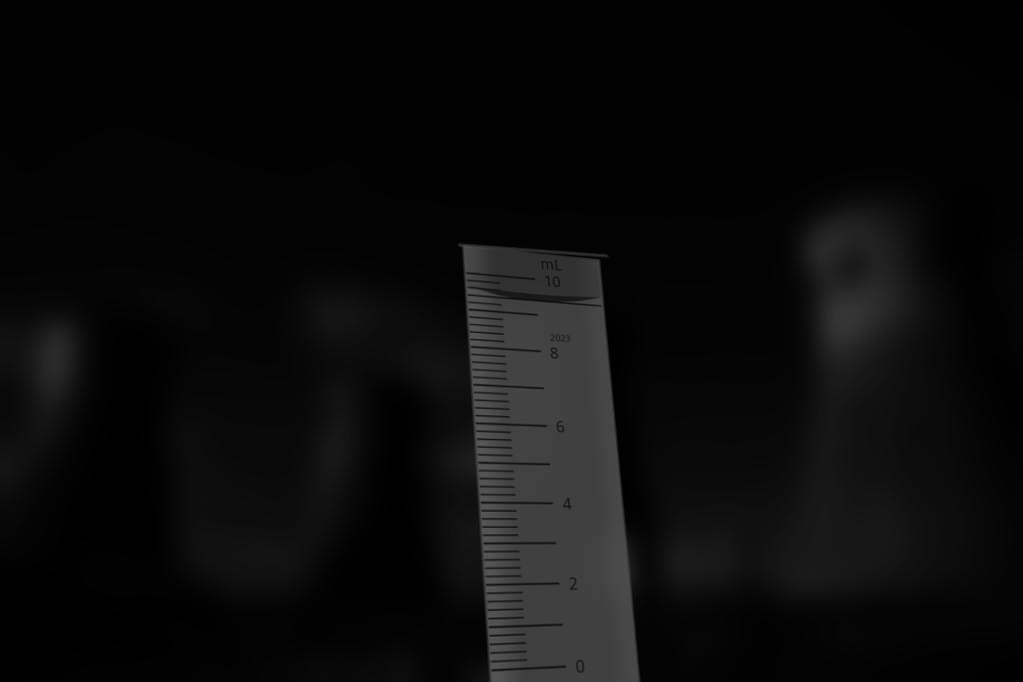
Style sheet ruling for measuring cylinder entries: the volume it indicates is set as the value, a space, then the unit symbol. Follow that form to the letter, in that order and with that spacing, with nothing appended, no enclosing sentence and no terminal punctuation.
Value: 9.4 mL
